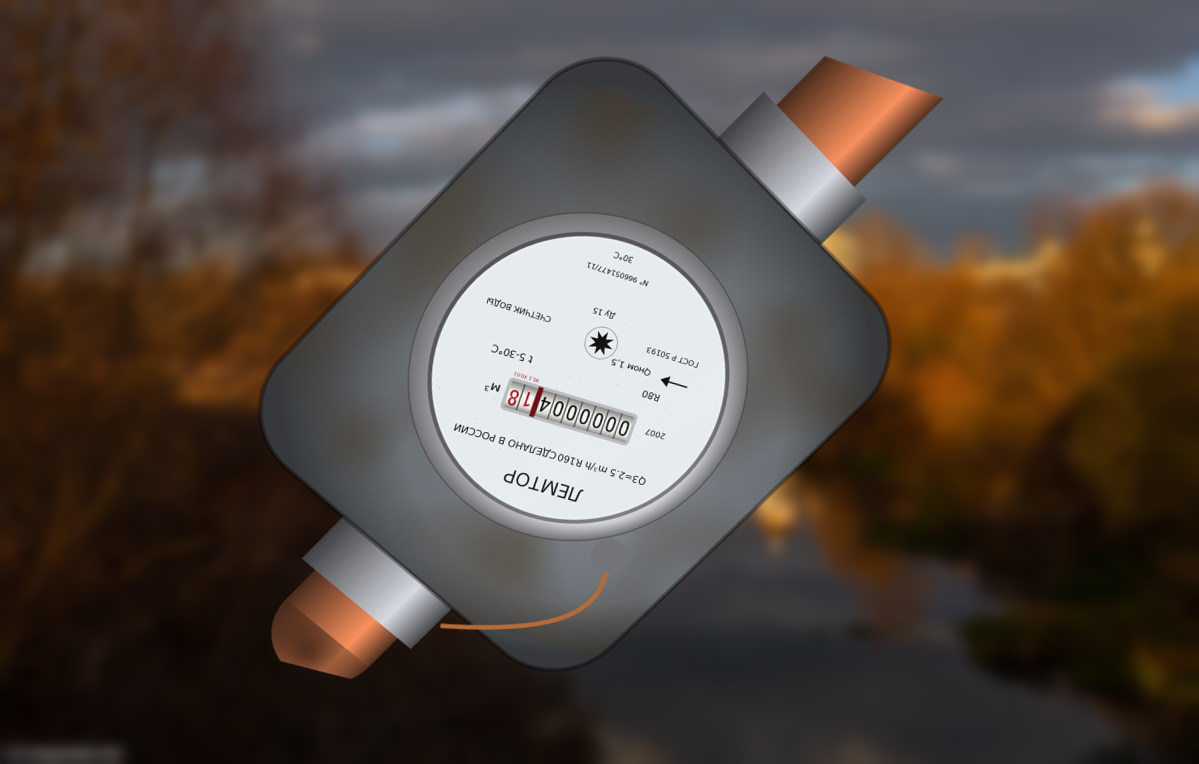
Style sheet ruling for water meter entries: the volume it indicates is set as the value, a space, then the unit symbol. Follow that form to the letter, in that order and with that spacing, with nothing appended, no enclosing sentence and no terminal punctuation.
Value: 4.18 m³
